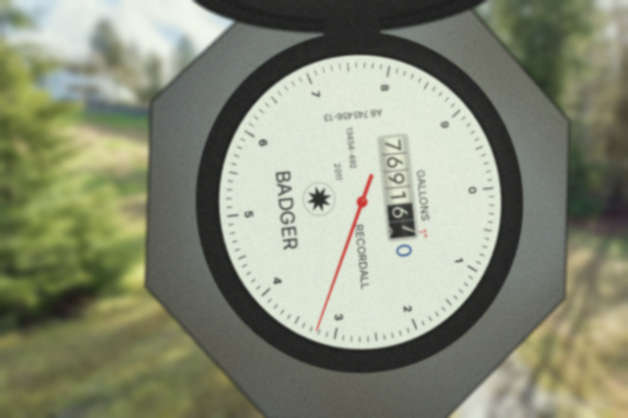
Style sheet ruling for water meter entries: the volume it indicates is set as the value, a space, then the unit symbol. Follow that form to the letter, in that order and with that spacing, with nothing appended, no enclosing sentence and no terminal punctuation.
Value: 7691673.2 gal
